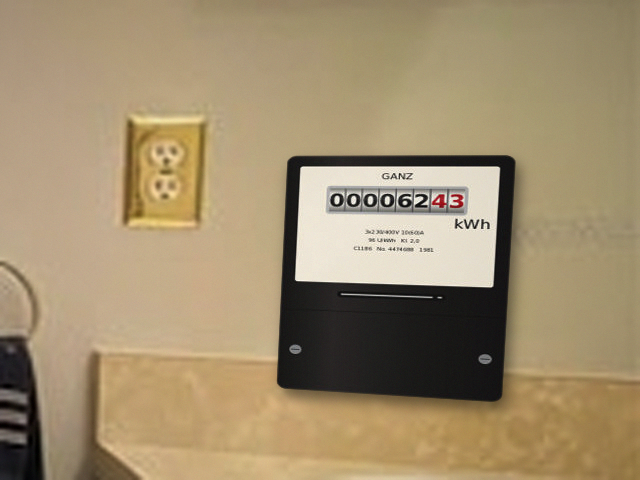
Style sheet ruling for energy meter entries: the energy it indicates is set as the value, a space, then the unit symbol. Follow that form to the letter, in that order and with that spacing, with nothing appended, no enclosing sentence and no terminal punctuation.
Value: 62.43 kWh
